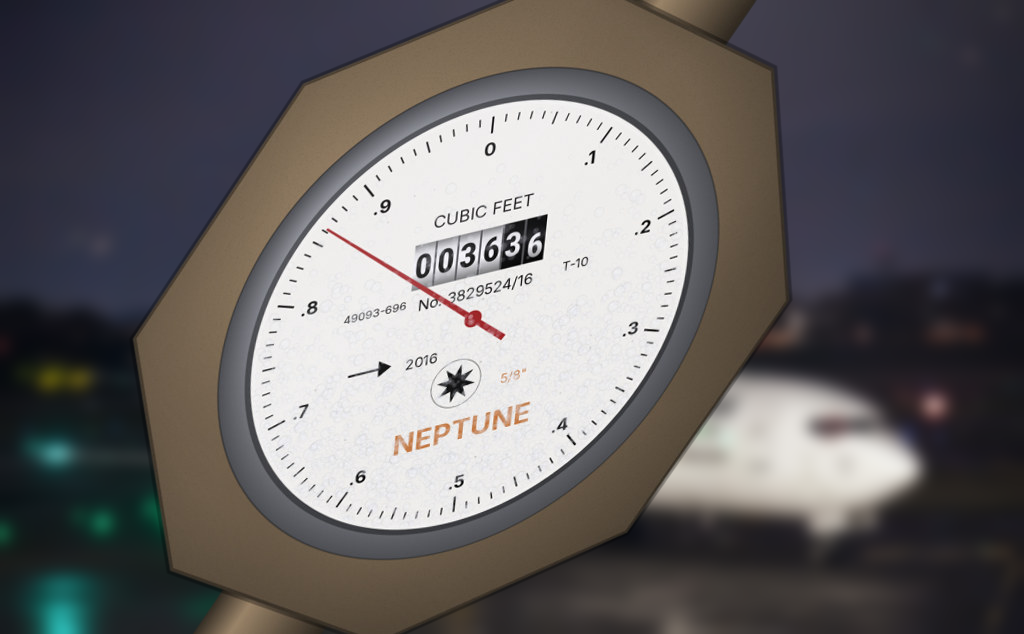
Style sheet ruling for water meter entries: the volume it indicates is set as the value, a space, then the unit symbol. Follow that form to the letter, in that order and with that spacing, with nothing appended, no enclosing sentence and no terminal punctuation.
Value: 3635.86 ft³
